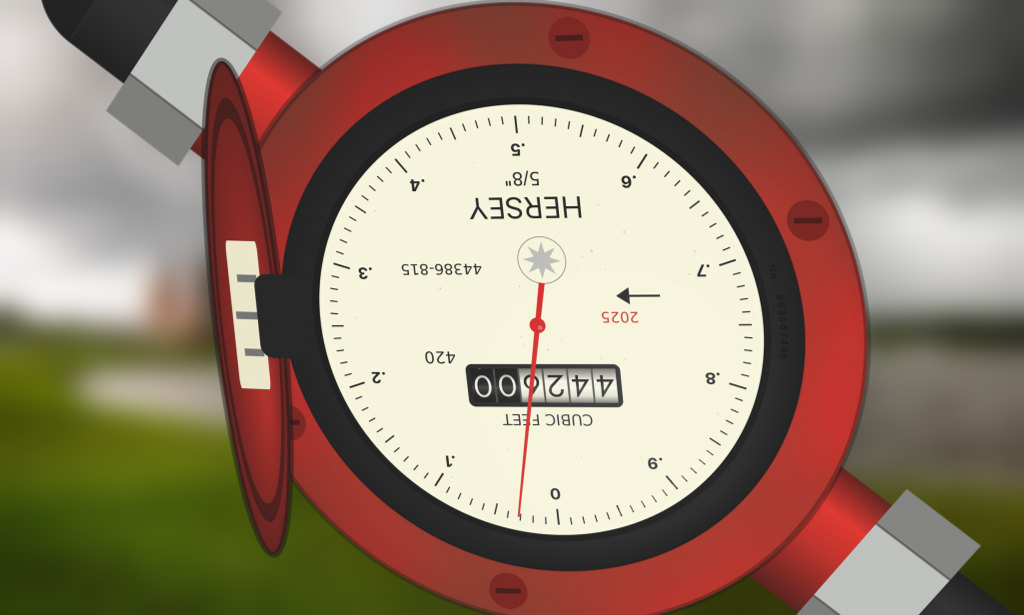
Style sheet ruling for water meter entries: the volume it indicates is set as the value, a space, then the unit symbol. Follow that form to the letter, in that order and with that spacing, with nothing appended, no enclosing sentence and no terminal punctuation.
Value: 442600.03 ft³
